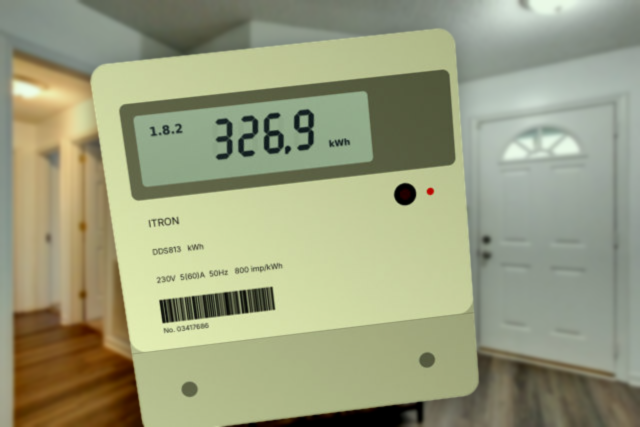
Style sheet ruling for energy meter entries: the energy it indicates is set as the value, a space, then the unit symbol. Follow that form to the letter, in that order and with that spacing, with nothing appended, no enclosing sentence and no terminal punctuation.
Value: 326.9 kWh
